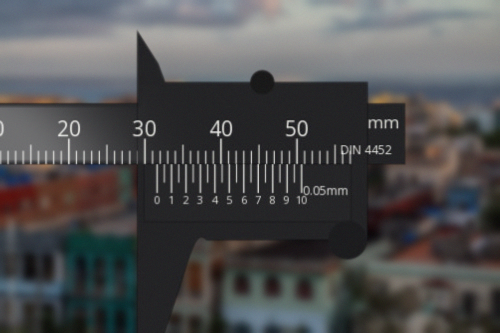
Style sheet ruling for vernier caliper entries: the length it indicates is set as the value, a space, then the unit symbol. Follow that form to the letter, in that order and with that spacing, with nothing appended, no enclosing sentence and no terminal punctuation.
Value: 31.6 mm
